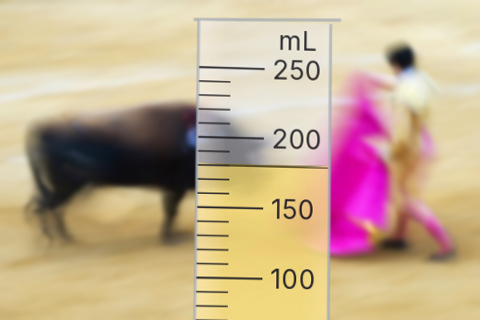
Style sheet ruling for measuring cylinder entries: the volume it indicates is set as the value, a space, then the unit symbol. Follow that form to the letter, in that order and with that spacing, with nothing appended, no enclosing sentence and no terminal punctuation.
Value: 180 mL
